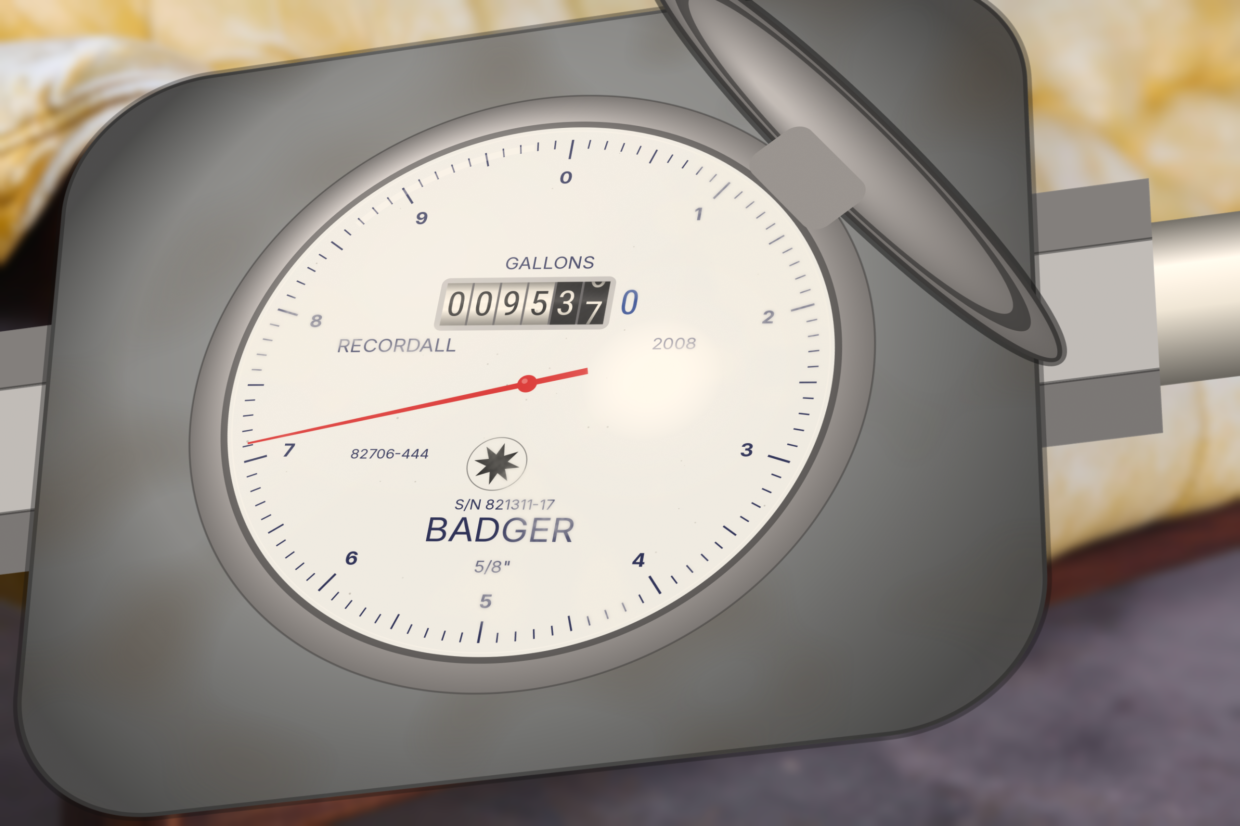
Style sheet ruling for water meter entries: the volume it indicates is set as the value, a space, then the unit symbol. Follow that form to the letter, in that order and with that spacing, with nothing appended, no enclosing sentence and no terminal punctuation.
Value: 95367.1 gal
